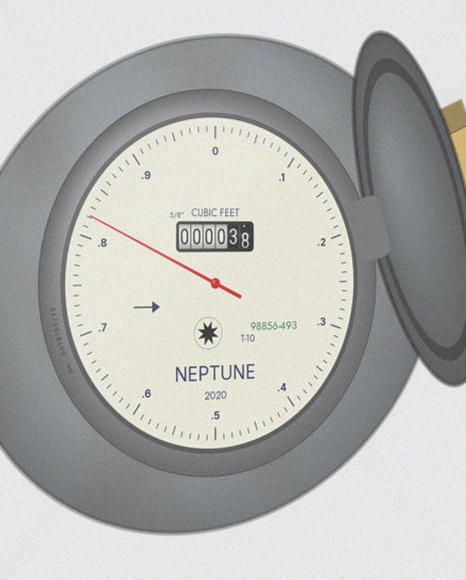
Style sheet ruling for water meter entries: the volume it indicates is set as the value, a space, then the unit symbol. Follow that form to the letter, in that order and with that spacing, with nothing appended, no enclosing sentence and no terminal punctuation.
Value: 37.82 ft³
